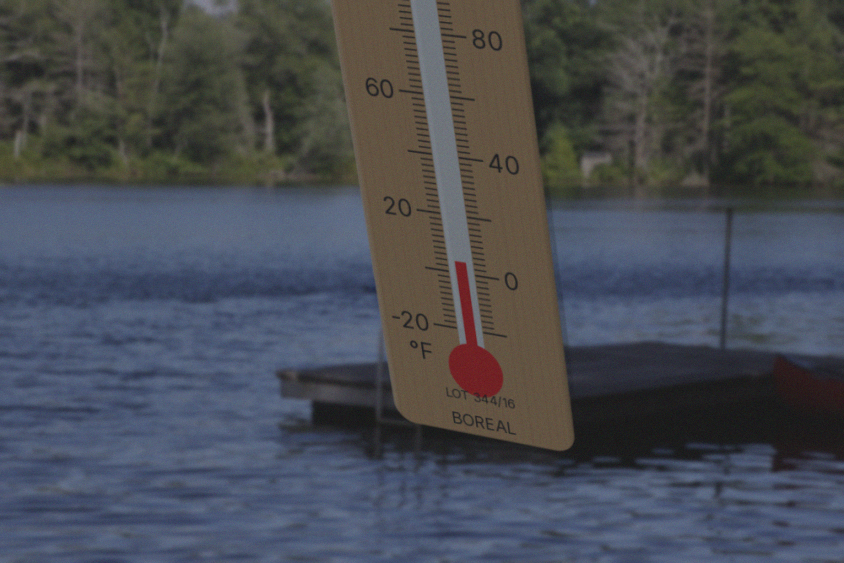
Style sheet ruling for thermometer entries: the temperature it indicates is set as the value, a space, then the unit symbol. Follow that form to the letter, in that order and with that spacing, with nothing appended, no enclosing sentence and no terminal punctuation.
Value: 4 °F
